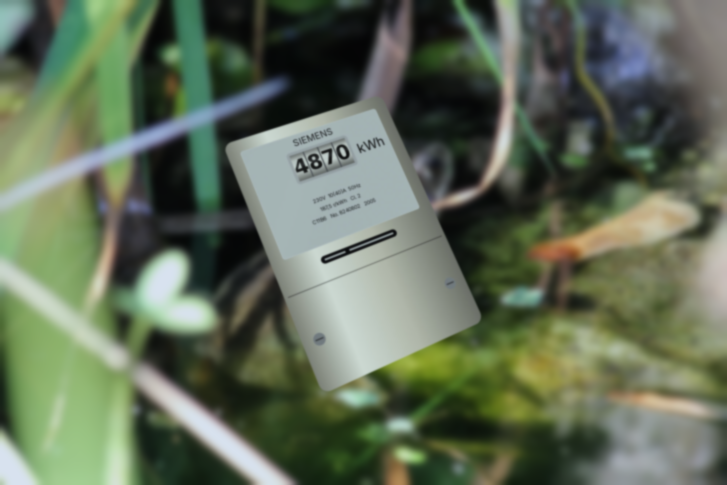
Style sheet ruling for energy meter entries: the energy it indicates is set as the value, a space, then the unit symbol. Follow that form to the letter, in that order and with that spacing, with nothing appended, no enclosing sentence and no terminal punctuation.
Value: 4870 kWh
